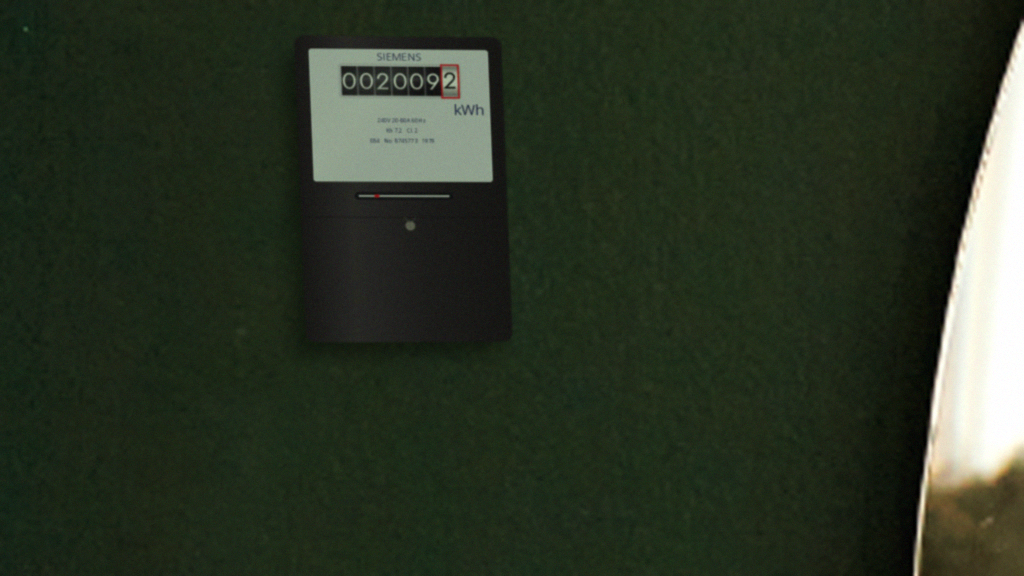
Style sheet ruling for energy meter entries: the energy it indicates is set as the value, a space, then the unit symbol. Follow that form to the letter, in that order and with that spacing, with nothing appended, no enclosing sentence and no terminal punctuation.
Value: 2009.2 kWh
